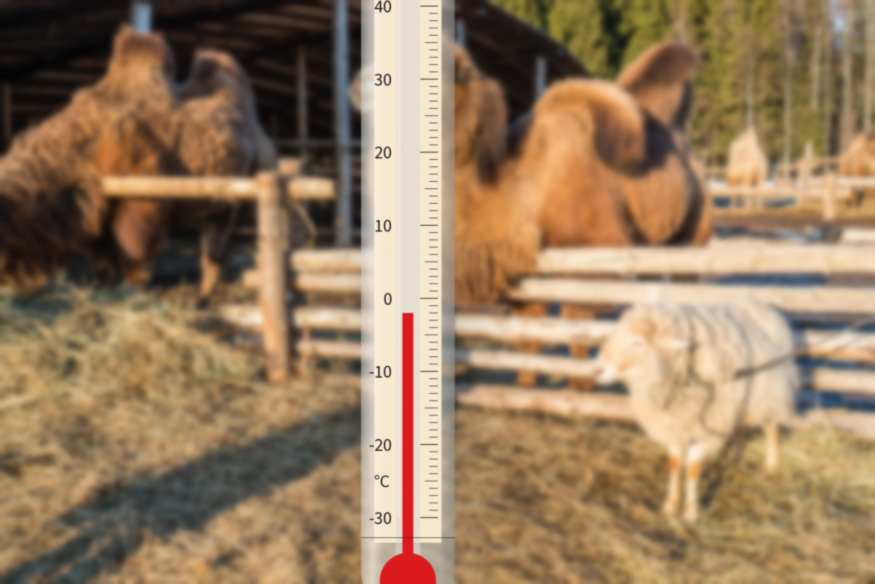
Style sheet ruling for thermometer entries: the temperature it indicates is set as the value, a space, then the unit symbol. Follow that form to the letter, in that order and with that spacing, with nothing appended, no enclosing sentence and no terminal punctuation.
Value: -2 °C
